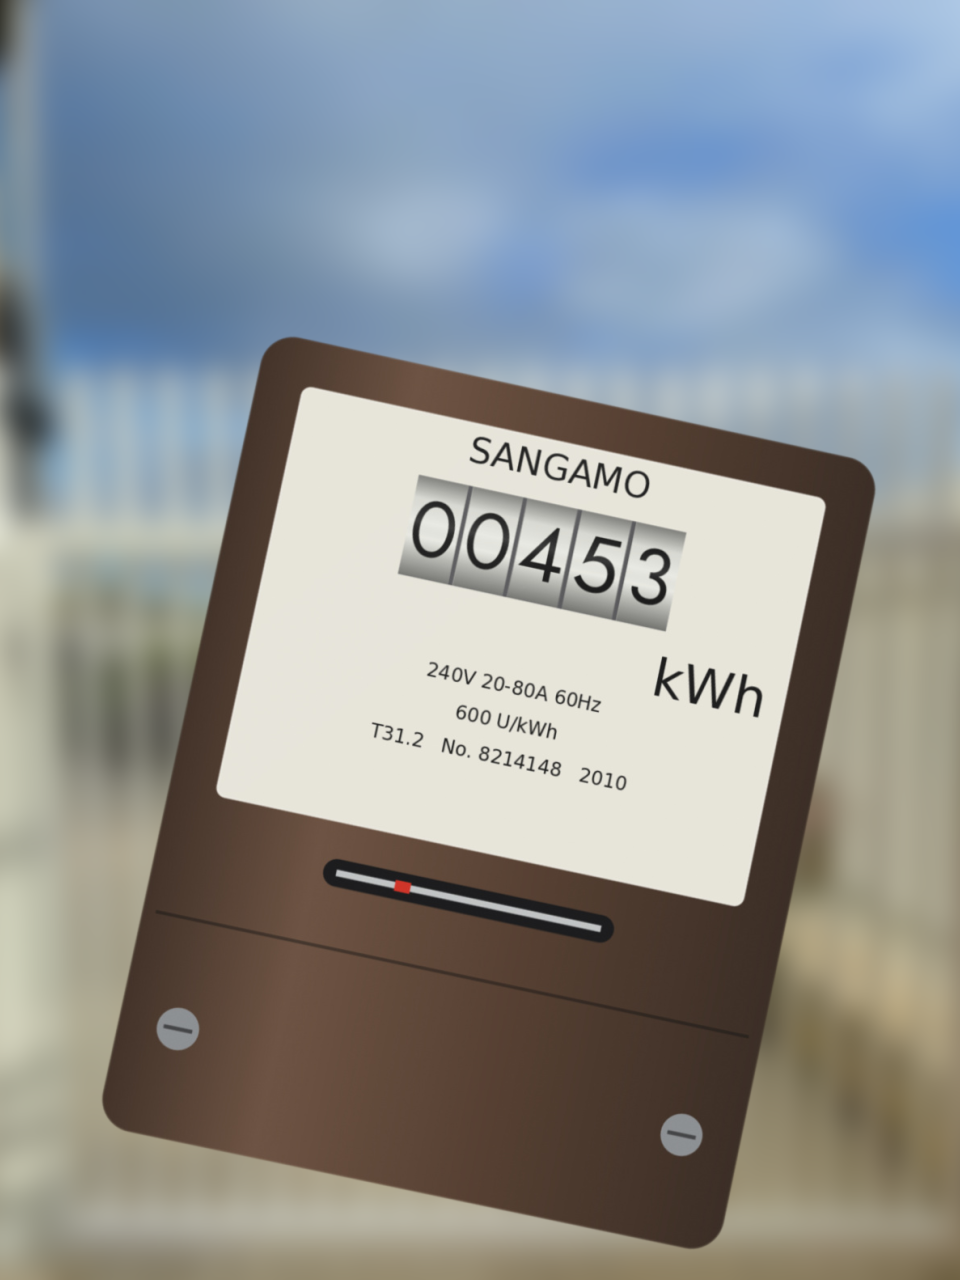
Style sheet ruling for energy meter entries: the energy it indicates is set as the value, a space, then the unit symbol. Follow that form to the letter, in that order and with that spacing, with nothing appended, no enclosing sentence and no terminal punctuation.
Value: 453 kWh
